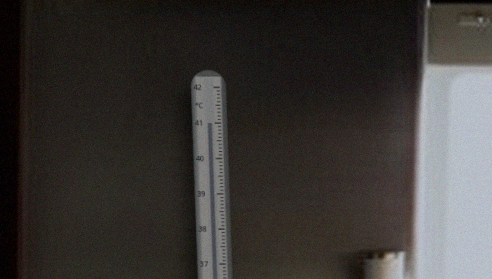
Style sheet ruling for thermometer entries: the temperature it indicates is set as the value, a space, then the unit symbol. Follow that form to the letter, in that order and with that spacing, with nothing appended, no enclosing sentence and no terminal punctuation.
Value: 41 °C
